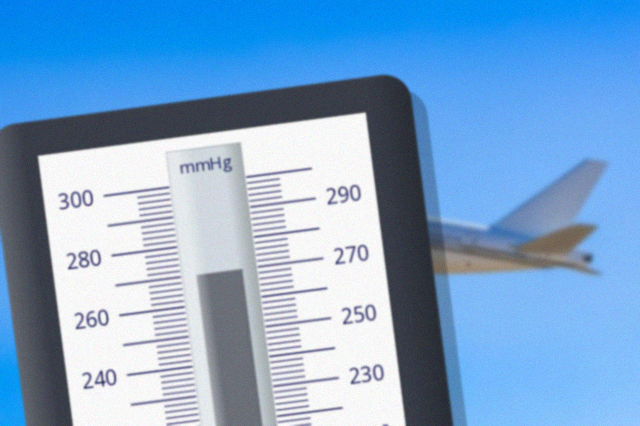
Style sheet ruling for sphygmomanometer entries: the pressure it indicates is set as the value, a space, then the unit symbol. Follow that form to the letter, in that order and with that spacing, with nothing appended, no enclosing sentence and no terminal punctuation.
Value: 270 mmHg
